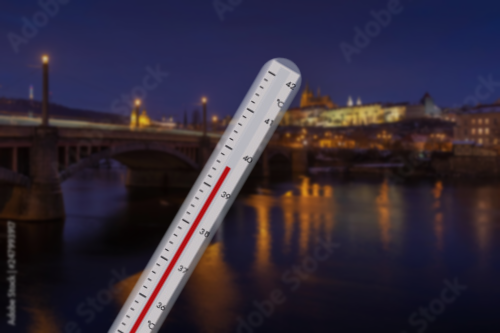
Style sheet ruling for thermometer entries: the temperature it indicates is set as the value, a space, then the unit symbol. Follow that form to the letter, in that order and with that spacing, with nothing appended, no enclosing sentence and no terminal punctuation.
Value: 39.6 °C
